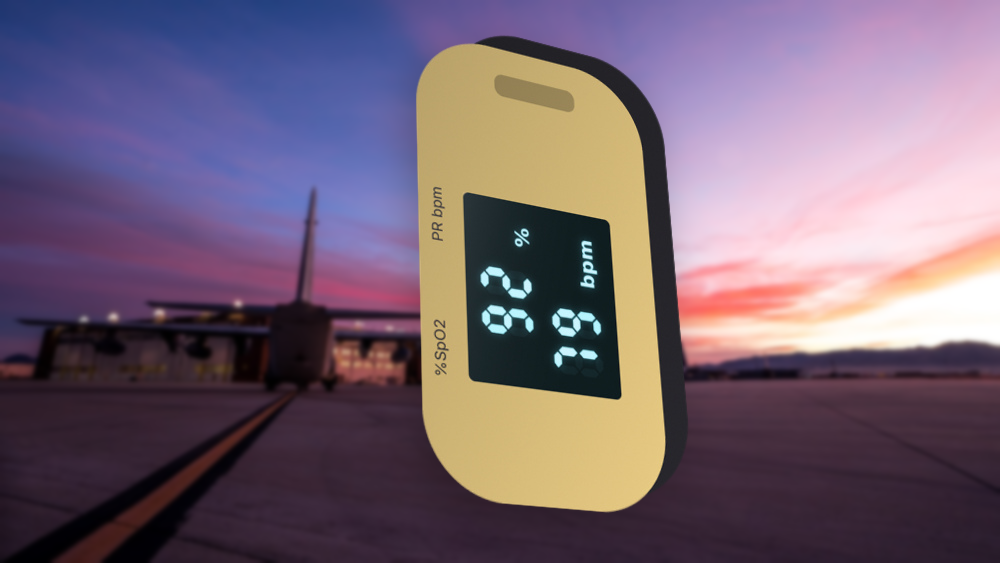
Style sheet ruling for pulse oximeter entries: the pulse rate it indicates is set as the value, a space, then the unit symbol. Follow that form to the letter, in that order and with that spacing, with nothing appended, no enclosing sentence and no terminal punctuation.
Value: 79 bpm
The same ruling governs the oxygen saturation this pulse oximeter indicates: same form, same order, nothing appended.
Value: 92 %
